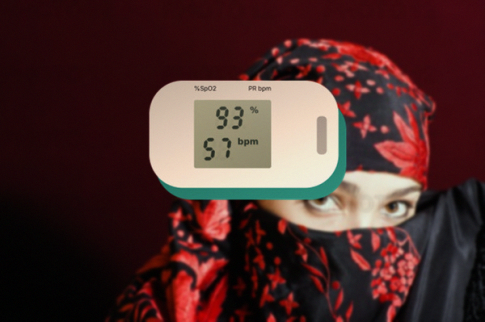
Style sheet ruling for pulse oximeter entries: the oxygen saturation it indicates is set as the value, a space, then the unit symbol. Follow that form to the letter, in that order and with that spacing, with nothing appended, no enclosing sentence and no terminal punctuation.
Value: 93 %
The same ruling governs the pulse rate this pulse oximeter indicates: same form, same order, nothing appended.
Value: 57 bpm
